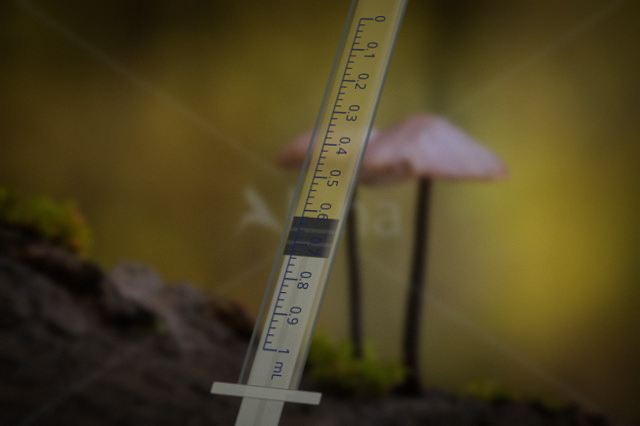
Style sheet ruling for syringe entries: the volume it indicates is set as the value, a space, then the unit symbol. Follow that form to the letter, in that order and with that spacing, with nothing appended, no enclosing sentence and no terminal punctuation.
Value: 0.62 mL
